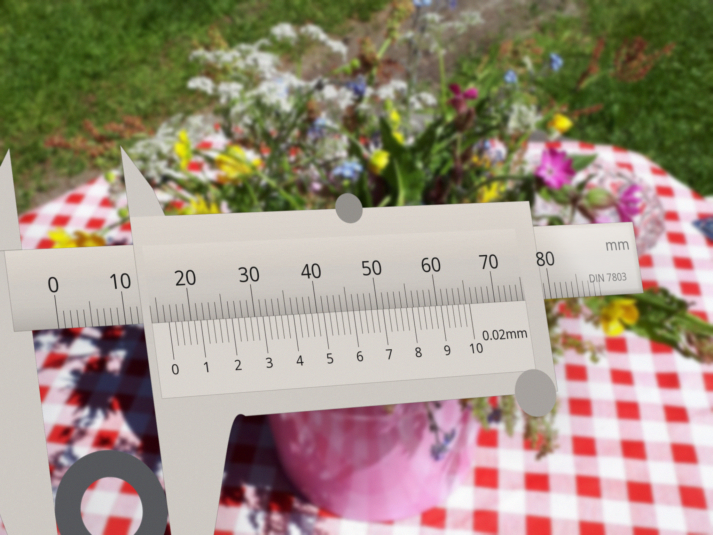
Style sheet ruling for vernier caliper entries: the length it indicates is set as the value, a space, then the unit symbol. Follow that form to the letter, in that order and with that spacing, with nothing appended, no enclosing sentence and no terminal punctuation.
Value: 16.6 mm
